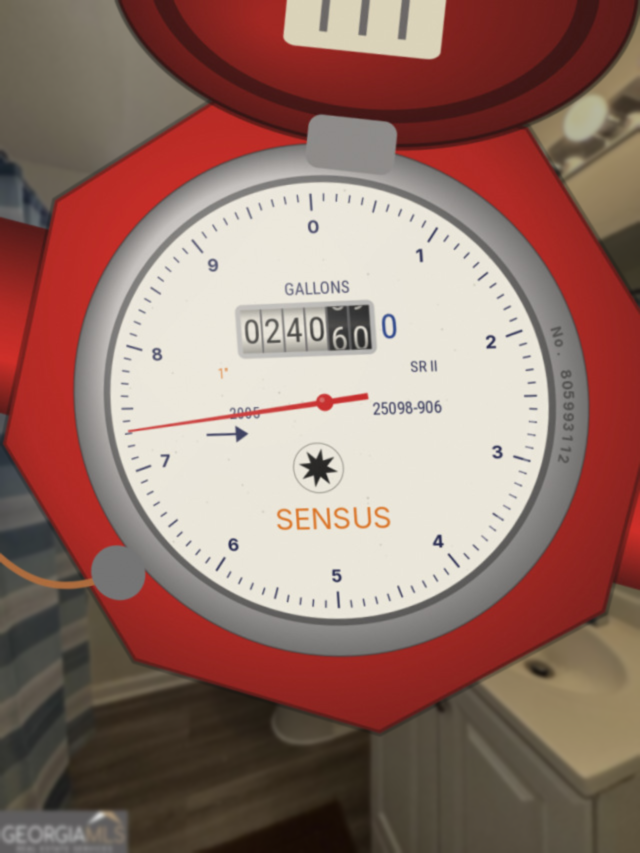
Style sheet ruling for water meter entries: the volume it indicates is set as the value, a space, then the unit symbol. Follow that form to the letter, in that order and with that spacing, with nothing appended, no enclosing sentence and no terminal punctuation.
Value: 240597.3 gal
